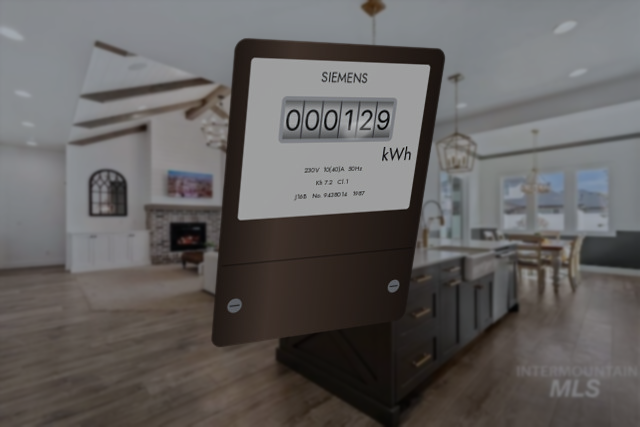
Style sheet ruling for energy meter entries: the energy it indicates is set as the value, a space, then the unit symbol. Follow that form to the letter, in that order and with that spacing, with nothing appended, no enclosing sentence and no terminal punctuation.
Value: 129 kWh
